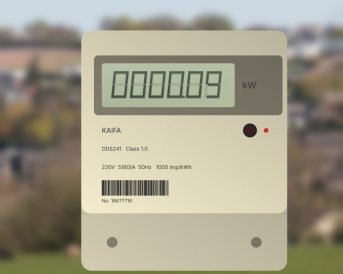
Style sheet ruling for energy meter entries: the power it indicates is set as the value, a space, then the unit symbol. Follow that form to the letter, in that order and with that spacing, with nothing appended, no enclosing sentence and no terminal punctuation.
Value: 0.09 kW
